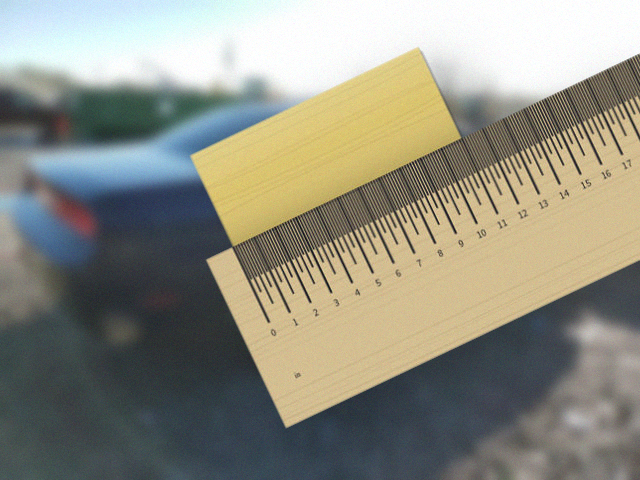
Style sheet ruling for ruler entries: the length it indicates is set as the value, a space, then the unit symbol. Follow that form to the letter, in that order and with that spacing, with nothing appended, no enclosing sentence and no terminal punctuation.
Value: 11 in
